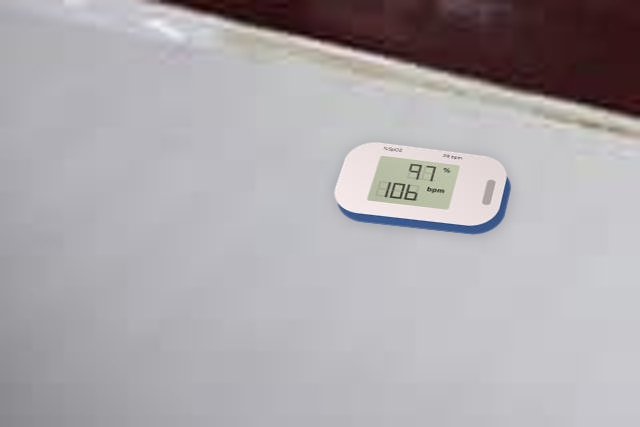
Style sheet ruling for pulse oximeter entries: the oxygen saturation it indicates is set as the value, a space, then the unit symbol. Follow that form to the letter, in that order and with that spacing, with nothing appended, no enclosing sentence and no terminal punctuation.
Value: 97 %
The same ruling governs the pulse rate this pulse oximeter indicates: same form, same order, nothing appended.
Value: 106 bpm
